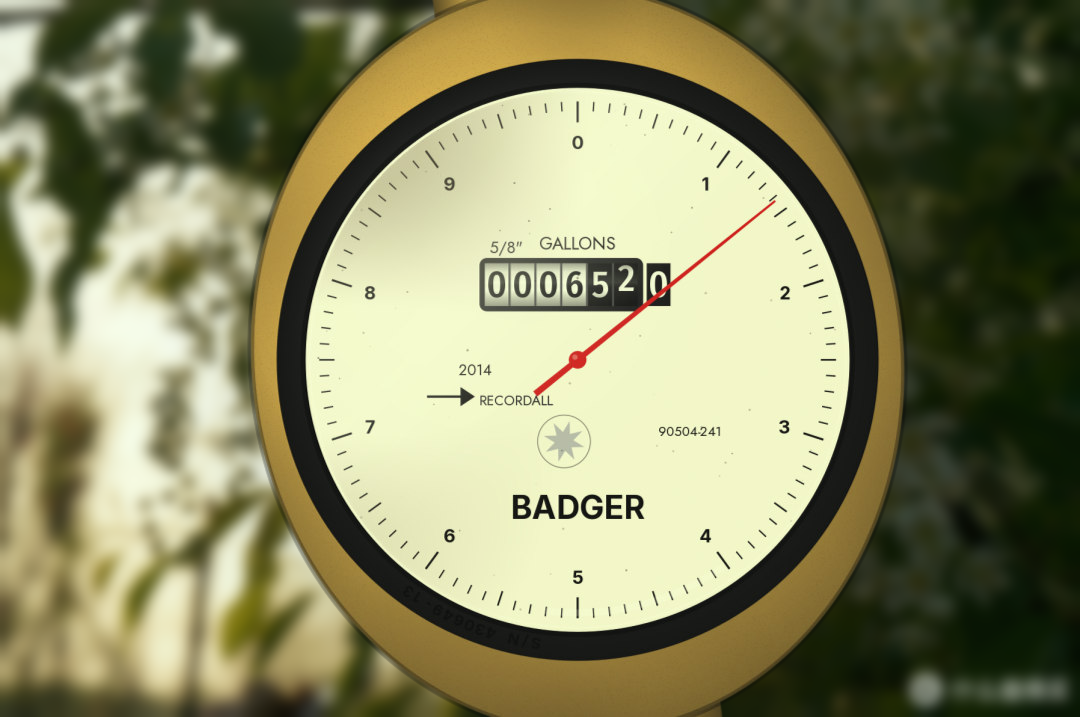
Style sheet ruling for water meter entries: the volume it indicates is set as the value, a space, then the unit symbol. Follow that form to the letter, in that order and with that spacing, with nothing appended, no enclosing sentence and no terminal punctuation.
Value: 6521.4 gal
